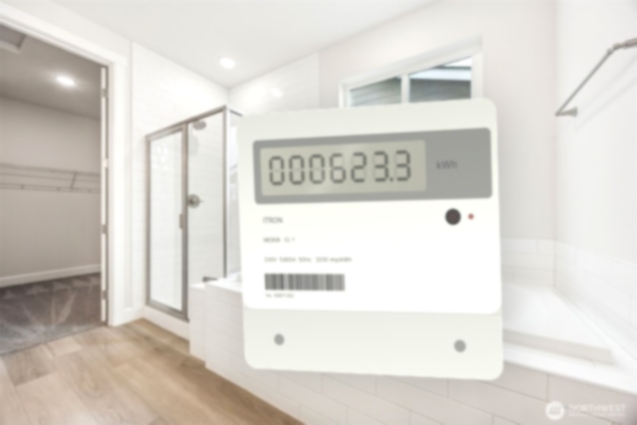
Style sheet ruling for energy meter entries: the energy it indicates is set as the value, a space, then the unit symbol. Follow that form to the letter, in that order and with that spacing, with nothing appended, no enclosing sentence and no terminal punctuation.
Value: 623.3 kWh
